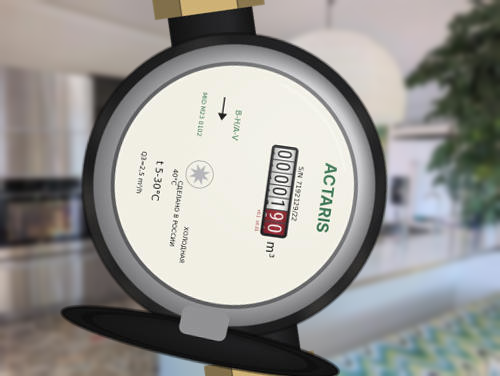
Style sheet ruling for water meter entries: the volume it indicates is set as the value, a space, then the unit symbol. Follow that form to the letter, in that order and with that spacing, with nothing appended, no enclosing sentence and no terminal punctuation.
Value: 1.90 m³
